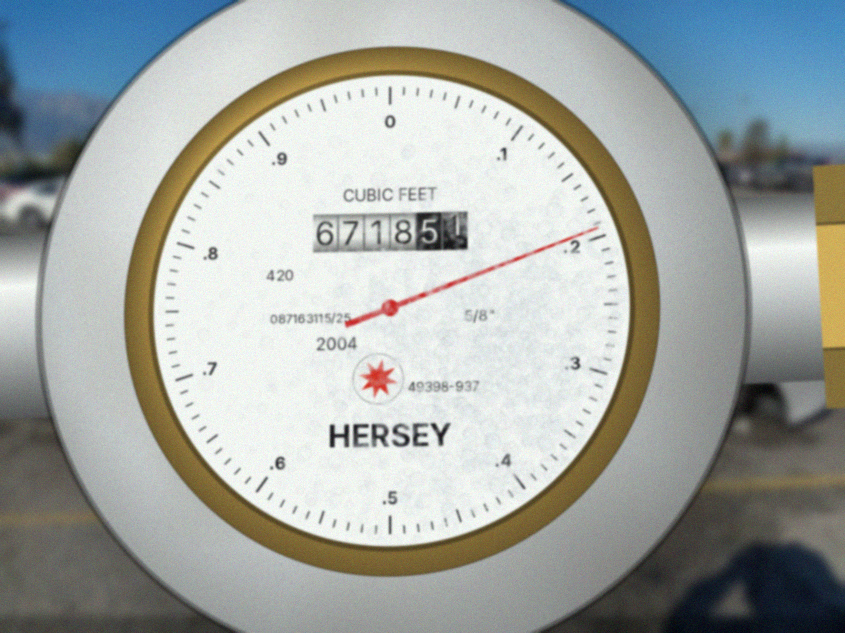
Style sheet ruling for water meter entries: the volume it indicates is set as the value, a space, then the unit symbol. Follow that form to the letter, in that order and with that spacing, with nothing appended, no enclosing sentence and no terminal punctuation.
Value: 671851.19 ft³
